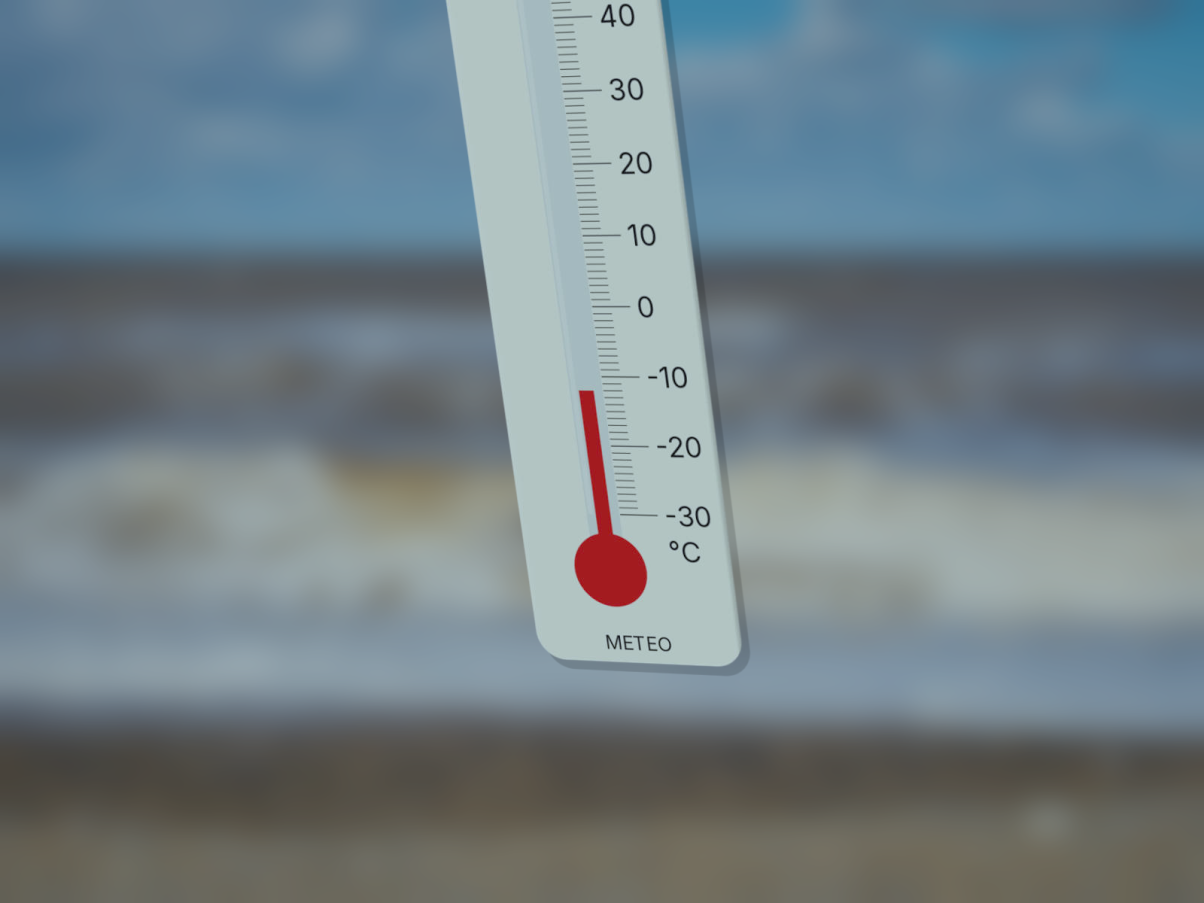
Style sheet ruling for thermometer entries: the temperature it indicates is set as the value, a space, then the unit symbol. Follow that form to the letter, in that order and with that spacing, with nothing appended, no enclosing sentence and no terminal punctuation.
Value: -12 °C
